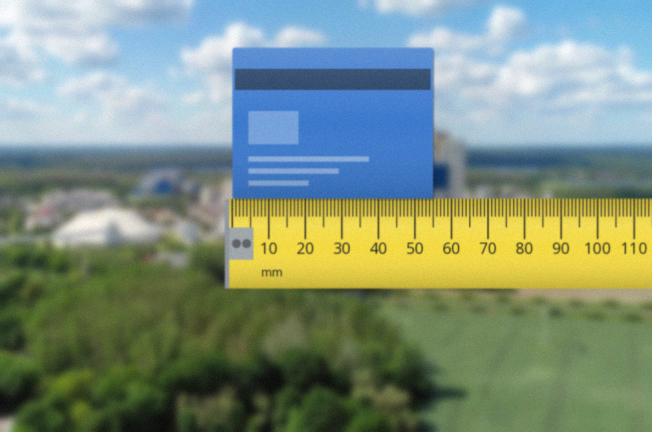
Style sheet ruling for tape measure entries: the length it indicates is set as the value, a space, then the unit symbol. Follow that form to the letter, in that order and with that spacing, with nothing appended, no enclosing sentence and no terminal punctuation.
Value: 55 mm
